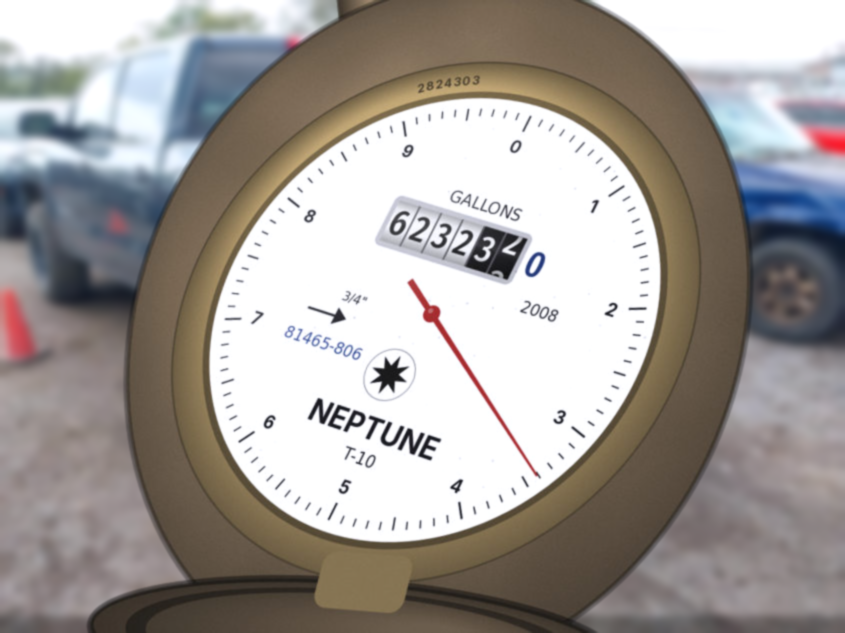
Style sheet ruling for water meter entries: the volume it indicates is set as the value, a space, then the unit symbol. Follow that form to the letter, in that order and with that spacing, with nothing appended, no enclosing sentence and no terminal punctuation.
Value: 6232323.4 gal
